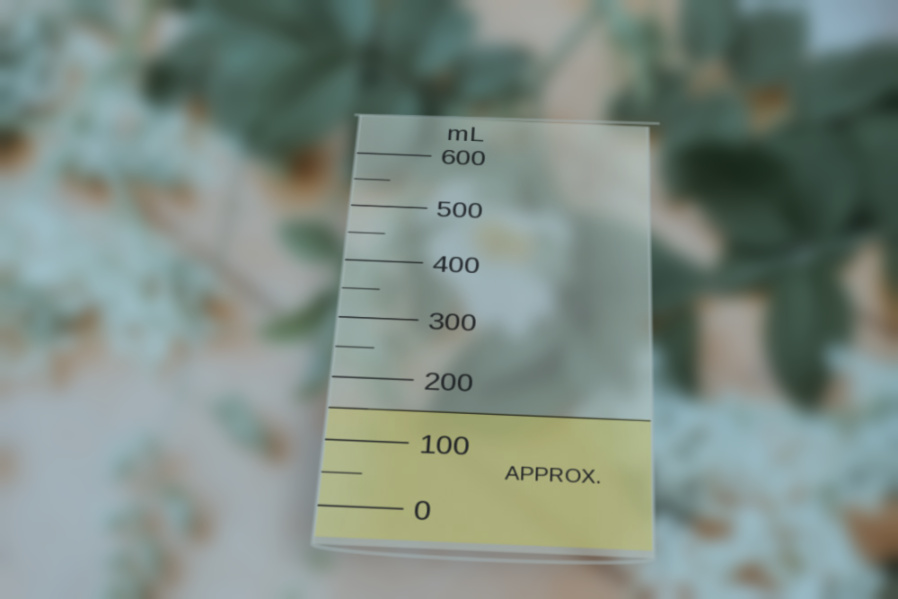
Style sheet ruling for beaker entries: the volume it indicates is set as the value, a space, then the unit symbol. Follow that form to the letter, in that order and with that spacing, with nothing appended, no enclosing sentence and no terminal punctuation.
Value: 150 mL
